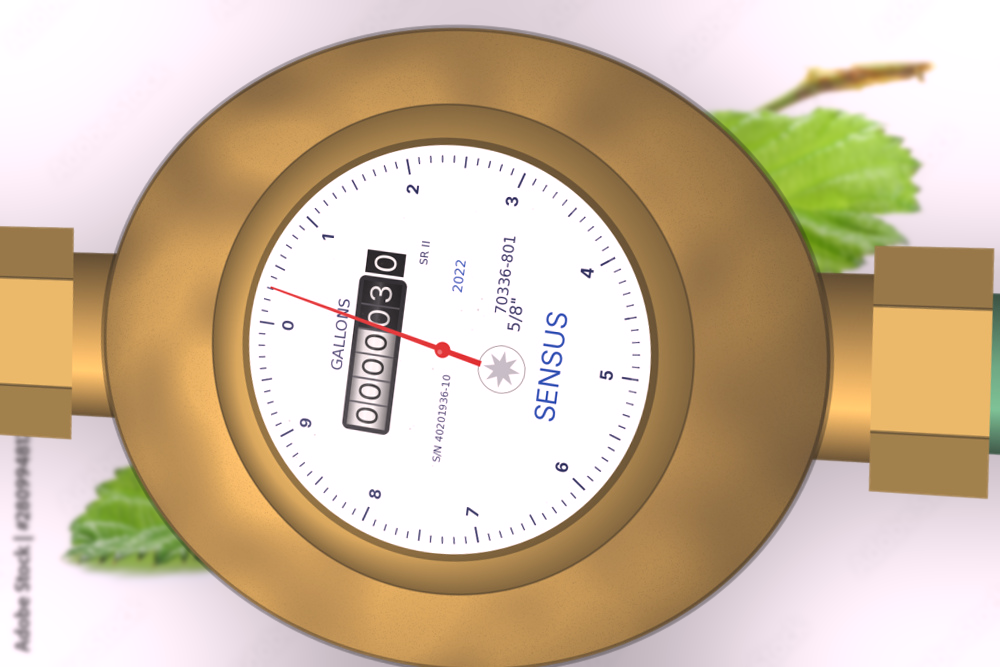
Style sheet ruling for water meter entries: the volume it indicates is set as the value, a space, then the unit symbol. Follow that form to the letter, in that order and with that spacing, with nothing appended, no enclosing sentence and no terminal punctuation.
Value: 30.3 gal
